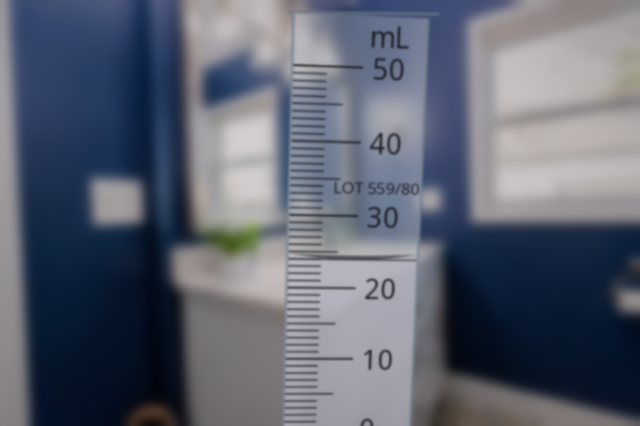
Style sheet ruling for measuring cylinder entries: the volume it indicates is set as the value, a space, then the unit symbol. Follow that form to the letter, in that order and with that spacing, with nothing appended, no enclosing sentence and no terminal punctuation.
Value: 24 mL
